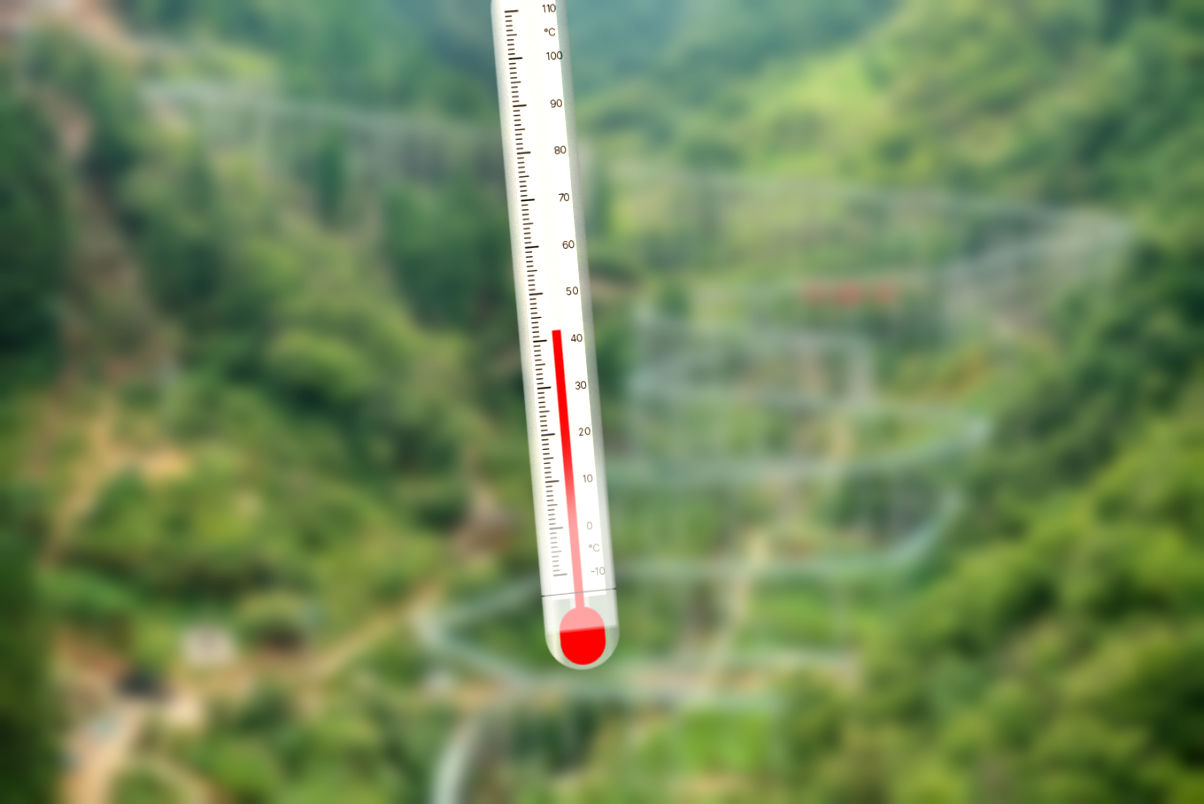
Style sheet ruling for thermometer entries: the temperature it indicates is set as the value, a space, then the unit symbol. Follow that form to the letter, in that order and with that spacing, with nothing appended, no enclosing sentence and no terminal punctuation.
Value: 42 °C
